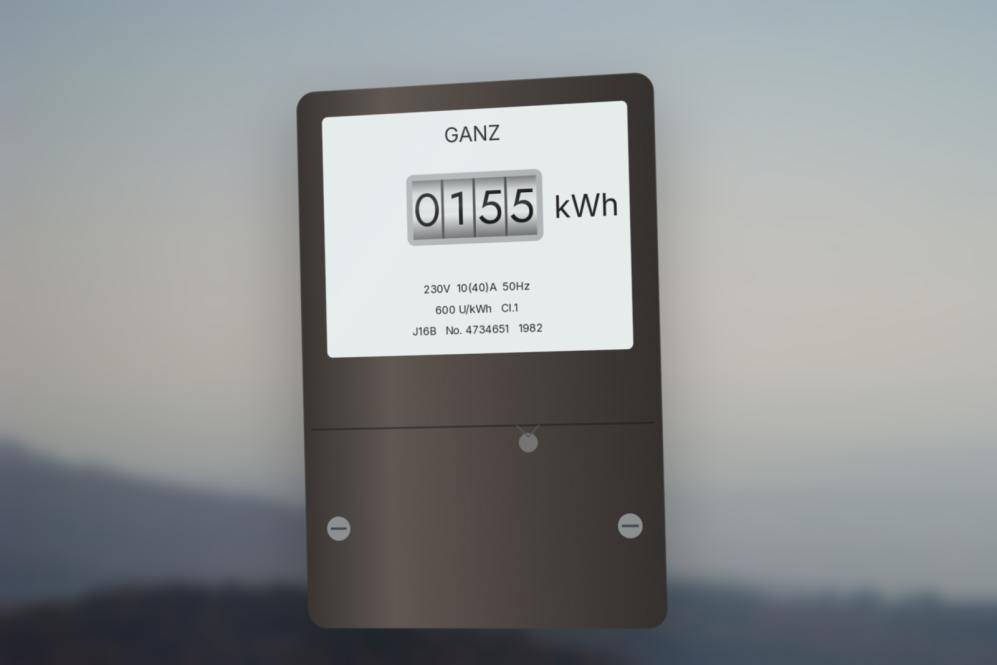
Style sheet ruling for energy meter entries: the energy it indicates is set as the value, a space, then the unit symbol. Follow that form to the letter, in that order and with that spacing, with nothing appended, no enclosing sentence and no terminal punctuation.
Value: 155 kWh
